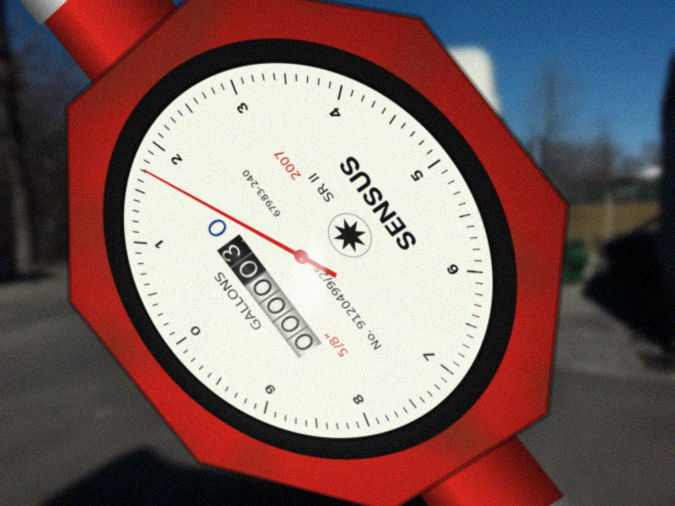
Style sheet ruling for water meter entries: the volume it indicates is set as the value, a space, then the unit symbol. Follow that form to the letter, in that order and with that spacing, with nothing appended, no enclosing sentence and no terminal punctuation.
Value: 31.7 gal
